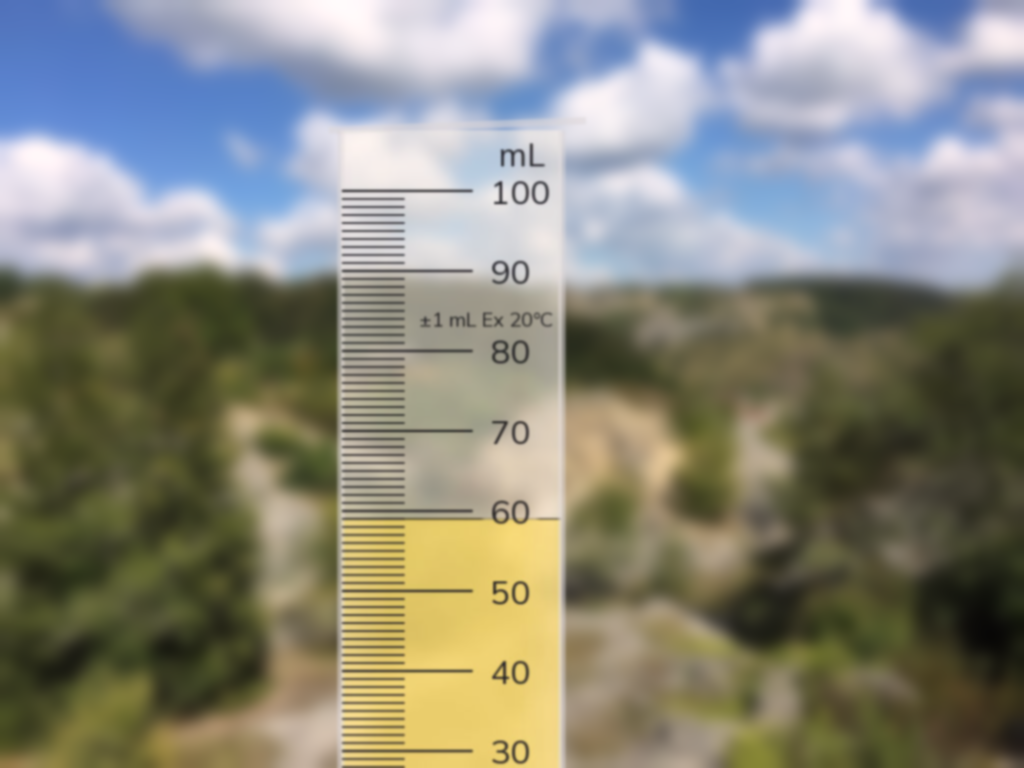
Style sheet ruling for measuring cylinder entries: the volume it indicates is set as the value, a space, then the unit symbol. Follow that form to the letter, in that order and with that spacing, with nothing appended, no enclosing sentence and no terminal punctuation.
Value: 59 mL
